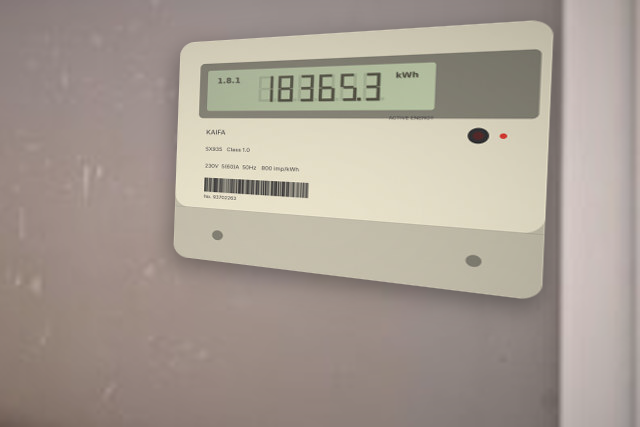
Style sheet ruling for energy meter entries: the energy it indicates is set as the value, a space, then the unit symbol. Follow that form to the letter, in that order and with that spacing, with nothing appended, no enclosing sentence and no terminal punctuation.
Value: 18365.3 kWh
